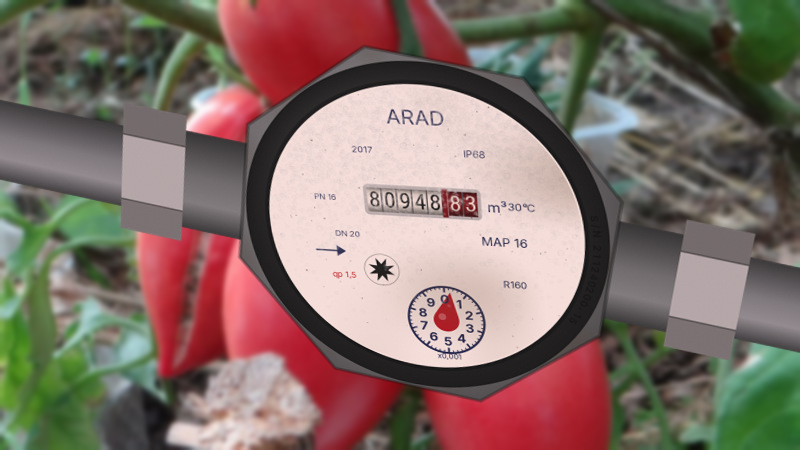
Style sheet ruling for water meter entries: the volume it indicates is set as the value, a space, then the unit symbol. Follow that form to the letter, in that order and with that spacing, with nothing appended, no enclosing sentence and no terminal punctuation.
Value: 80948.830 m³
